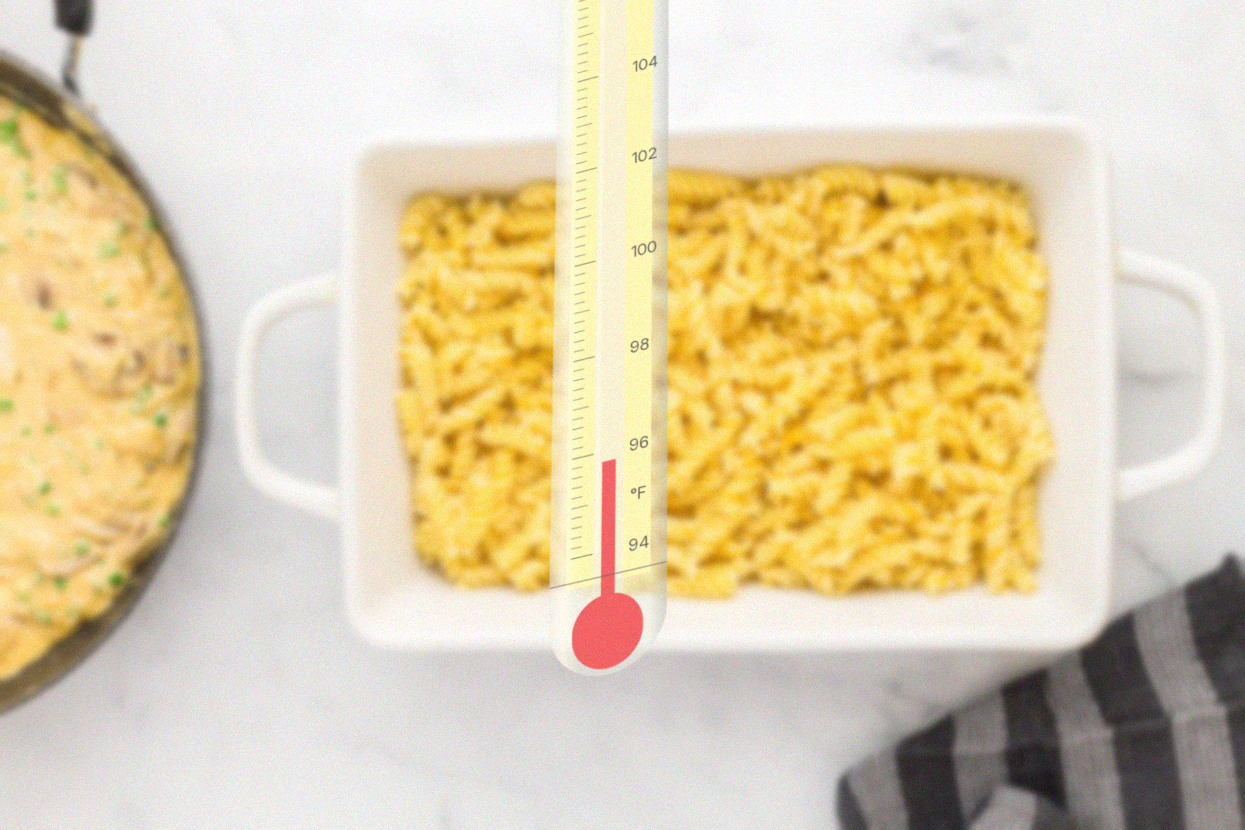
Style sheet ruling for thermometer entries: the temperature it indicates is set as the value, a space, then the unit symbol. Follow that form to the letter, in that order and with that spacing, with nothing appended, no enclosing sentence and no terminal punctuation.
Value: 95.8 °F
